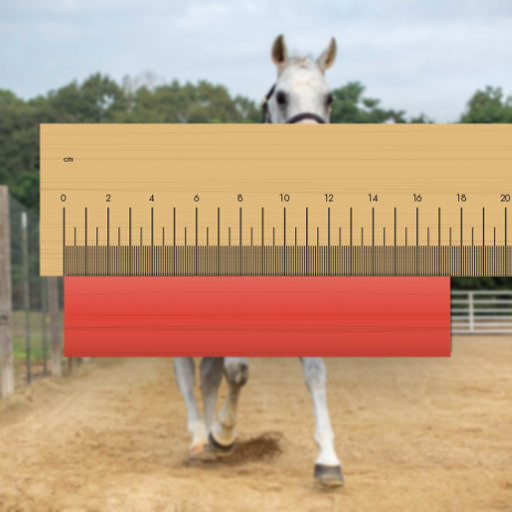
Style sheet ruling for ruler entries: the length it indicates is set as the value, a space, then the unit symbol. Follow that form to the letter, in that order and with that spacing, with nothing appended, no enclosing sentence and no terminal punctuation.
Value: 17.5 cm
